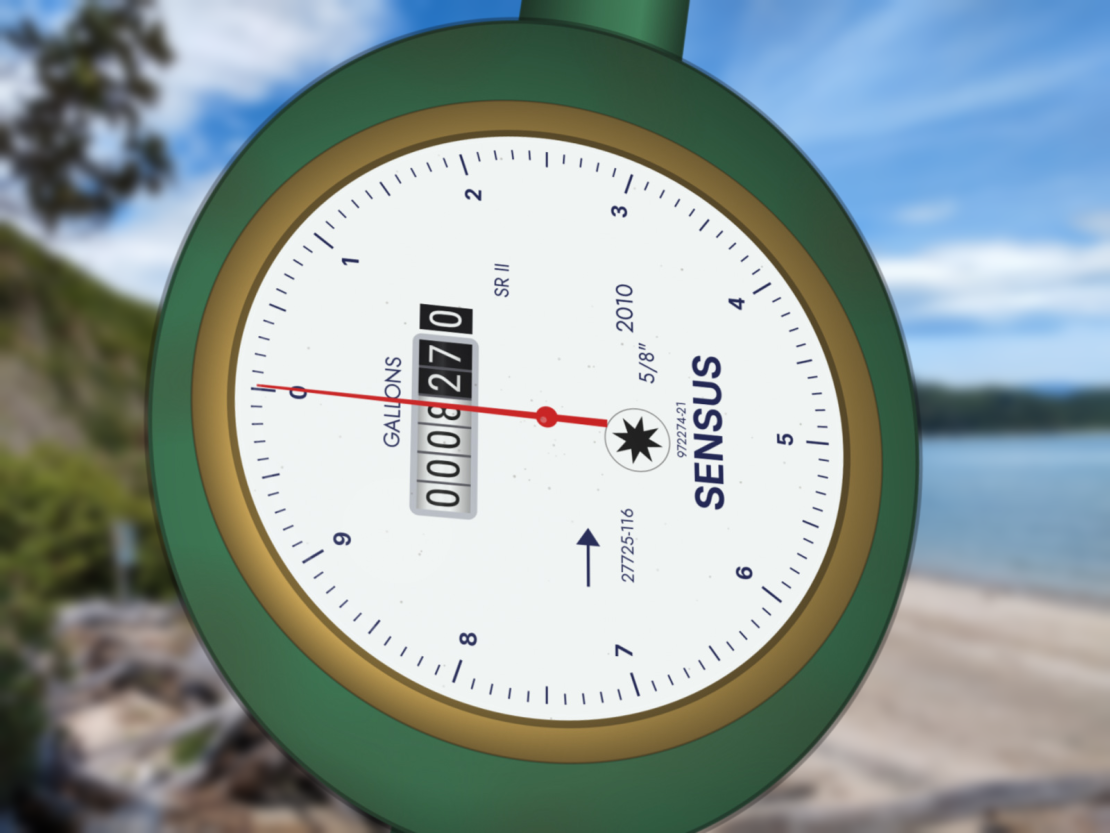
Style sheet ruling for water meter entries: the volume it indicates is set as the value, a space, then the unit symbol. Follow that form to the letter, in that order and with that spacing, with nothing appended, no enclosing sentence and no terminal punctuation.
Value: 8270.0 gal
